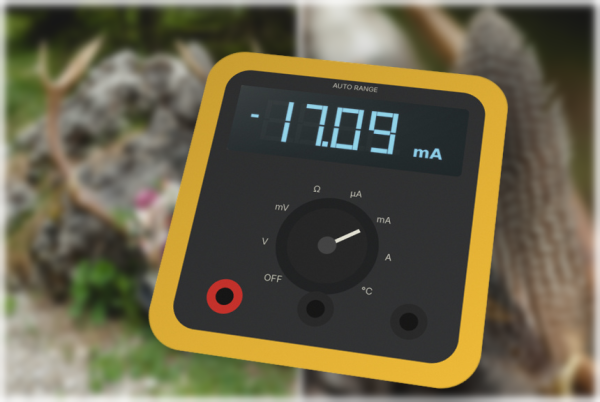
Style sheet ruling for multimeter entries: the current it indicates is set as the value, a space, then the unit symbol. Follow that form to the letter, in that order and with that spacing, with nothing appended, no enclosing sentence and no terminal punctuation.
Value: -17.09 mA
